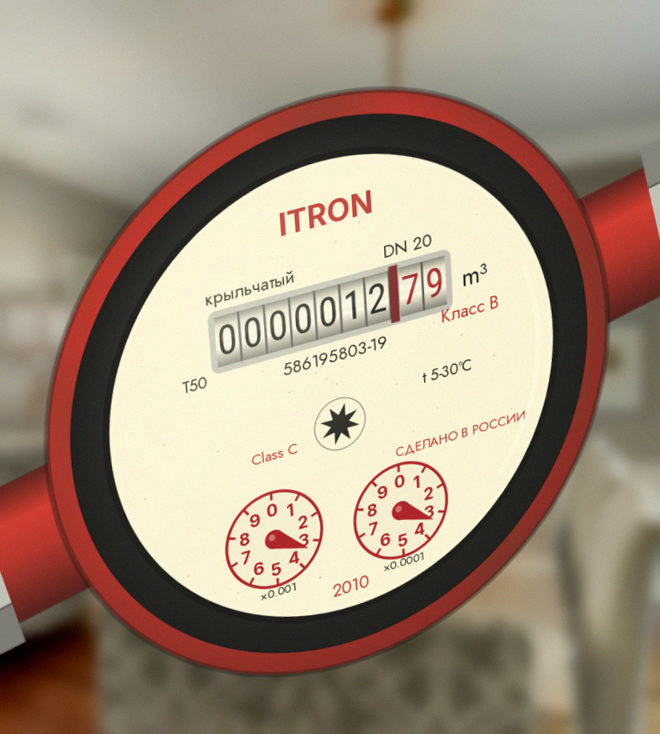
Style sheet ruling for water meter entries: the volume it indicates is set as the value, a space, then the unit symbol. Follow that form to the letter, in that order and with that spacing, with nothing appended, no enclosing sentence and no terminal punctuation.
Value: 12.7933 m³
